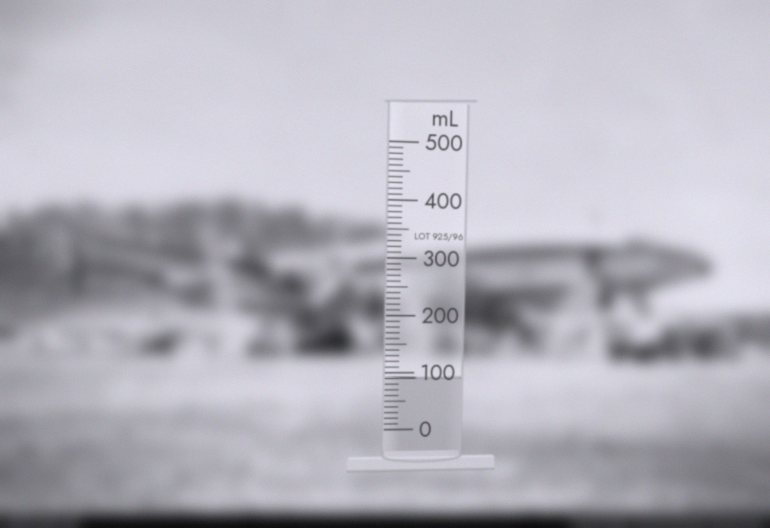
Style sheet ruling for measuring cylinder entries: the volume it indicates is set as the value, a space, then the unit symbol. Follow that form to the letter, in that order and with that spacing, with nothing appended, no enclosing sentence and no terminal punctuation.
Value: 90 mL
